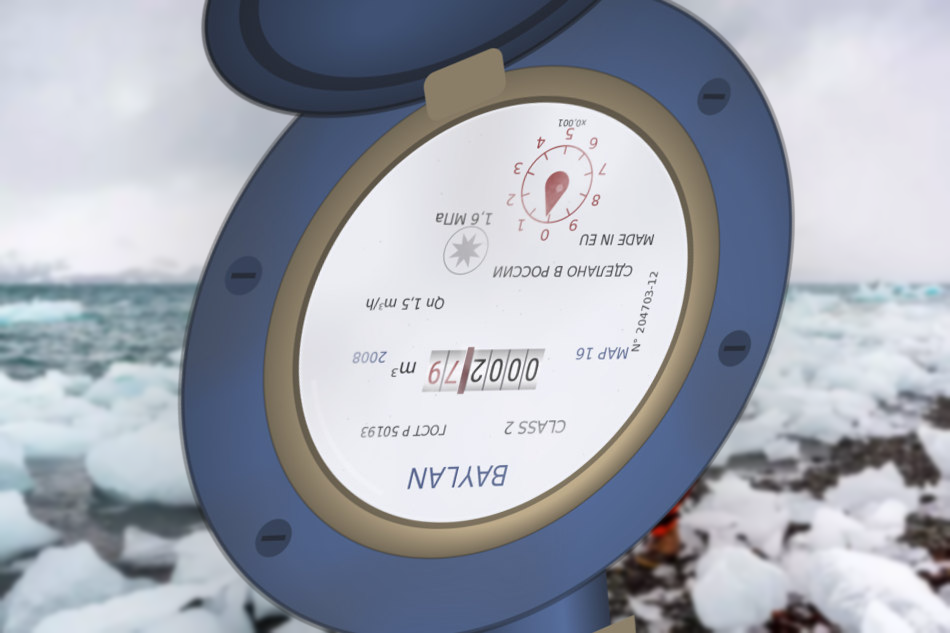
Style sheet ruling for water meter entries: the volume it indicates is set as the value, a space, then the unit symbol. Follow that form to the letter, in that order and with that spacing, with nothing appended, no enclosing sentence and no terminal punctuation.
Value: 2.790 m³
